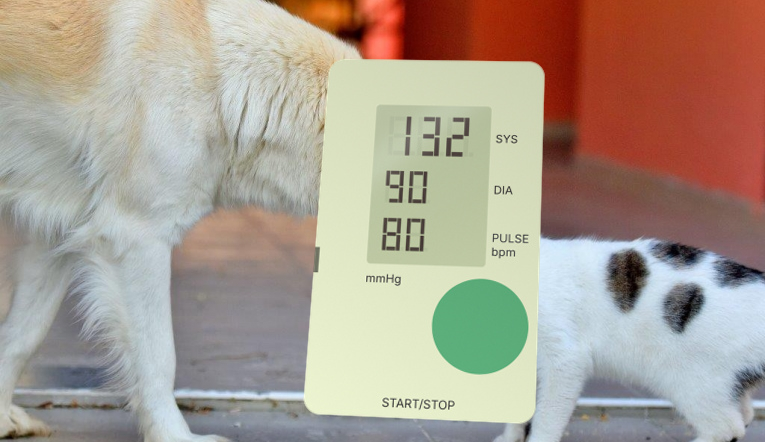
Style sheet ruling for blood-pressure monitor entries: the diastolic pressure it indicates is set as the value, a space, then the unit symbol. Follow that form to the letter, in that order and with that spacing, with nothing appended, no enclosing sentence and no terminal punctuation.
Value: 90 mmHg
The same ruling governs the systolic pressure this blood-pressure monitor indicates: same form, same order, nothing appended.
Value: 132 mmHg
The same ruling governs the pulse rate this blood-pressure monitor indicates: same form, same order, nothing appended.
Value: 80 bpm
